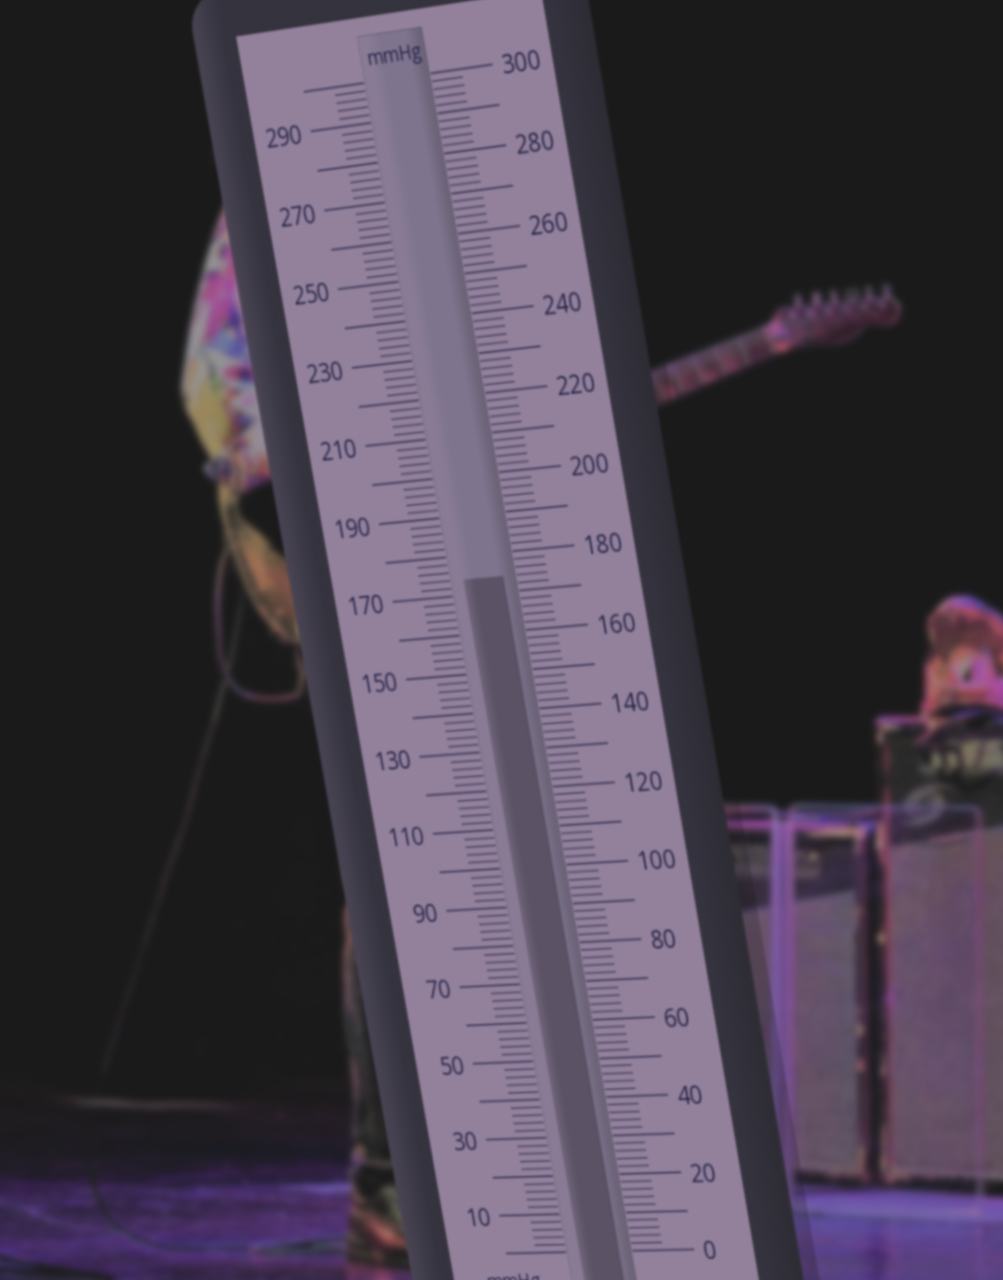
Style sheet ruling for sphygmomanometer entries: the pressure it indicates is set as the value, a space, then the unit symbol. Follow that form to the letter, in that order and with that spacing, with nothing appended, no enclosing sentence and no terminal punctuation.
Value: 174 mmHg
